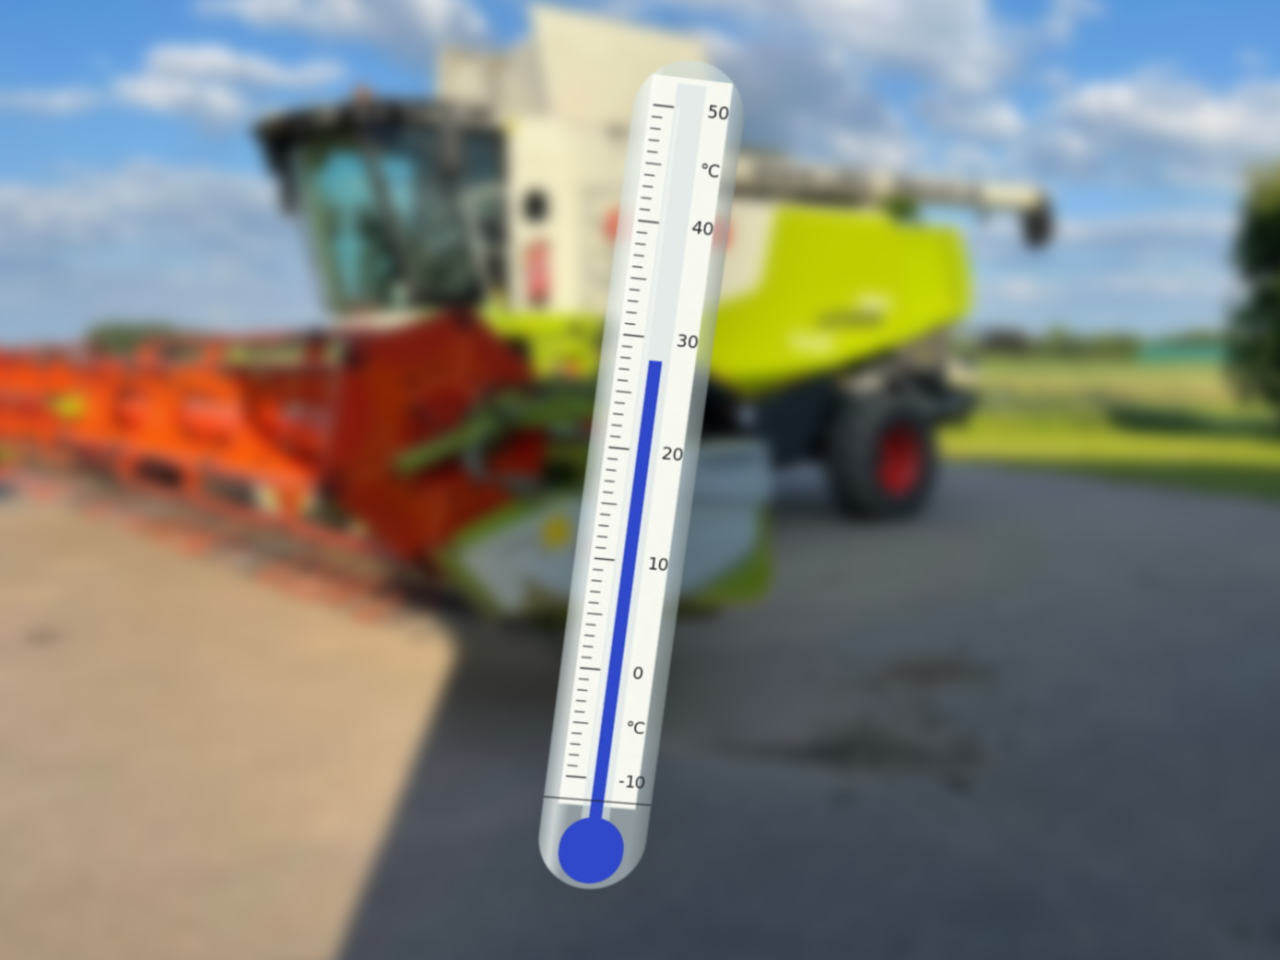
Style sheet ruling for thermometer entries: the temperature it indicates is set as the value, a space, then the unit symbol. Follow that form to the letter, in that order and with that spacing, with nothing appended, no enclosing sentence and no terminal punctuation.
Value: 28 °C
